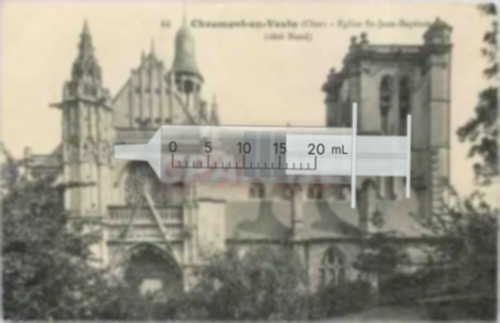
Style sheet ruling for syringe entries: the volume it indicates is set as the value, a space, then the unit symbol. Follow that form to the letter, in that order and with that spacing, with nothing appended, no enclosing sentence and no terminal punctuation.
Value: 10 mL
